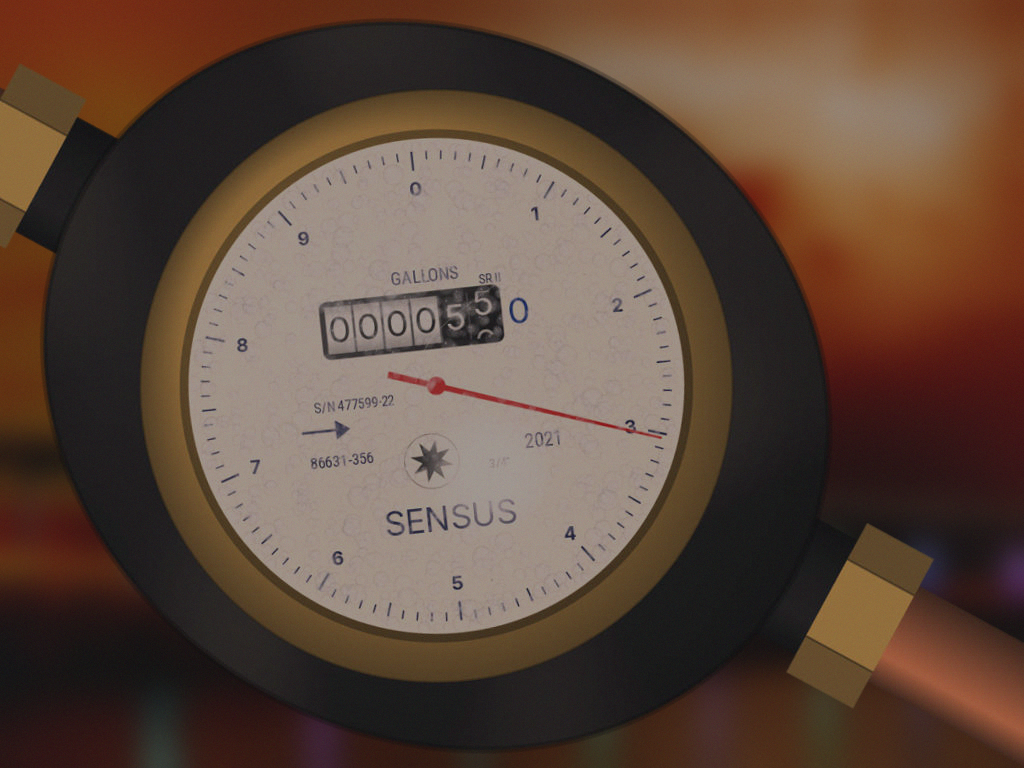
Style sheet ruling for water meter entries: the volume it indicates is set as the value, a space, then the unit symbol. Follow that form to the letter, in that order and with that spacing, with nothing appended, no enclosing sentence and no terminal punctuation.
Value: 553.0 gal
